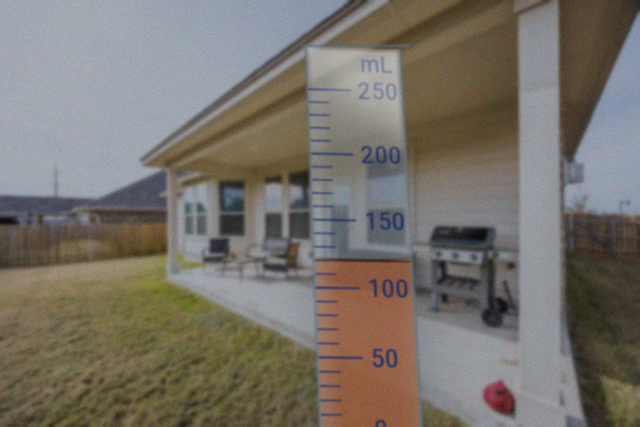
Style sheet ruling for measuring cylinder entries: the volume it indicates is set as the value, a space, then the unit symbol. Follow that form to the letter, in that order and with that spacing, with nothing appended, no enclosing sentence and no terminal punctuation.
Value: 120 mL
